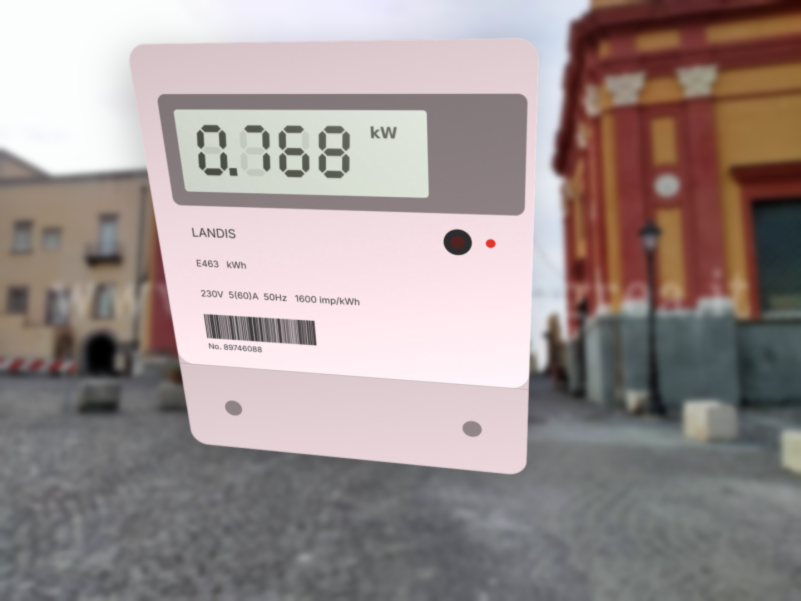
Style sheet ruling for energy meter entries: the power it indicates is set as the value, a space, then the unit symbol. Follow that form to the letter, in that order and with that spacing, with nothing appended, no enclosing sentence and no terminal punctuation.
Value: 0.768 kW
